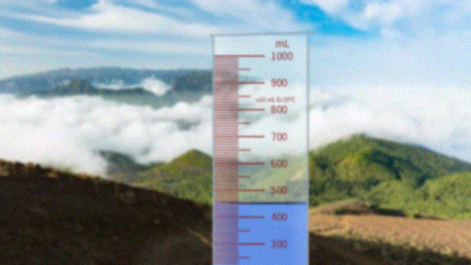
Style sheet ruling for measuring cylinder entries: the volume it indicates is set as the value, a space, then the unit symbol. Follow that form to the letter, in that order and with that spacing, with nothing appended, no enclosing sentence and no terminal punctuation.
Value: 450 mL
